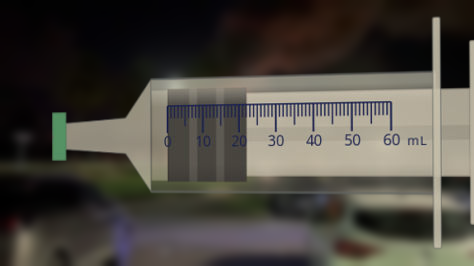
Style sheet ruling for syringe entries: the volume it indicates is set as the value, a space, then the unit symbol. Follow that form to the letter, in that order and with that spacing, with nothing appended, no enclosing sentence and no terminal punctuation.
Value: 0 mL
